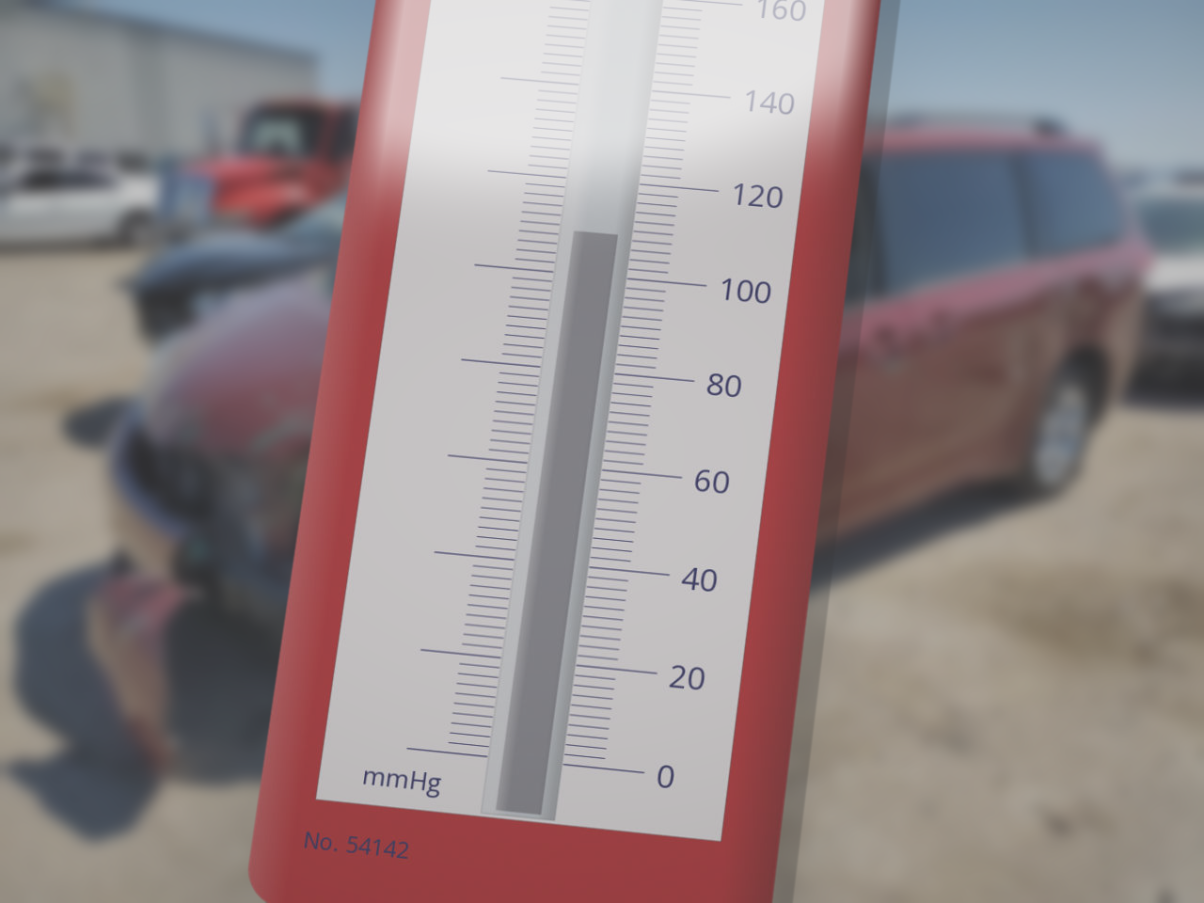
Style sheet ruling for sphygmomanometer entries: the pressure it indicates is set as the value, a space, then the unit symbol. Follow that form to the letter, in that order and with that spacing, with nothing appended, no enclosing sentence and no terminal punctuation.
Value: 109 mmHg
